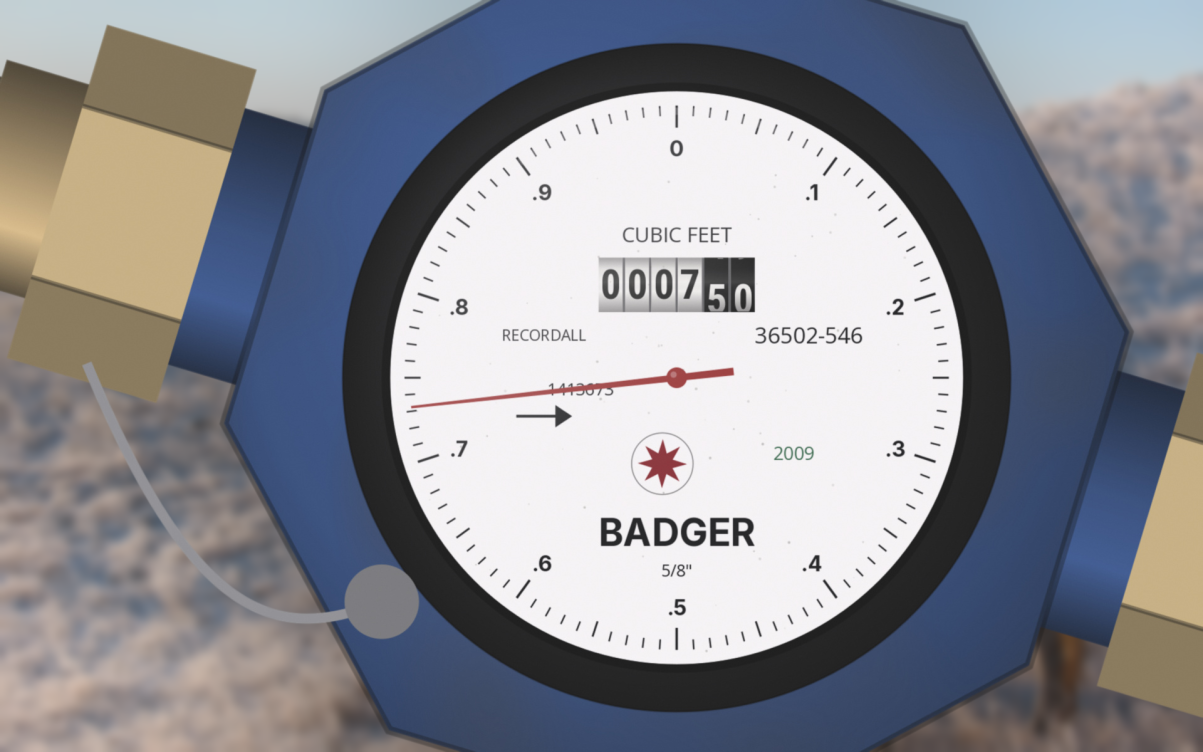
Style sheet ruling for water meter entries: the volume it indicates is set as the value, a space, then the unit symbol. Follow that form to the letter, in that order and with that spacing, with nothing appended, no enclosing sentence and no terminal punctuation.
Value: 749.73 ft³
